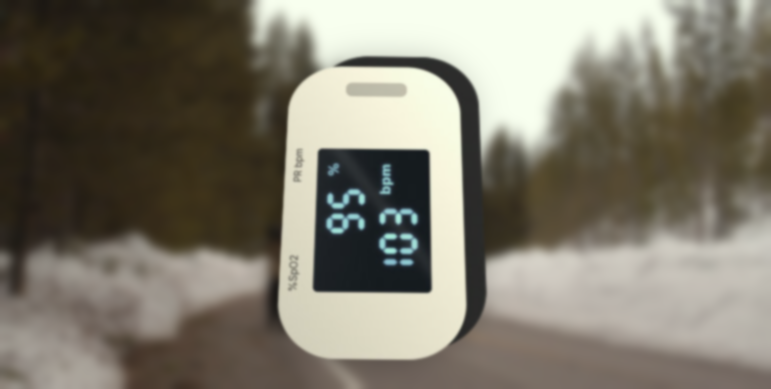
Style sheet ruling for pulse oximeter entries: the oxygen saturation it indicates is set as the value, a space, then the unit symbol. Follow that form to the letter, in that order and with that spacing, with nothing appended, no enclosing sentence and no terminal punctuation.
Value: 95 %
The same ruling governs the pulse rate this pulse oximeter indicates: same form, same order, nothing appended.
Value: 103 bpm
